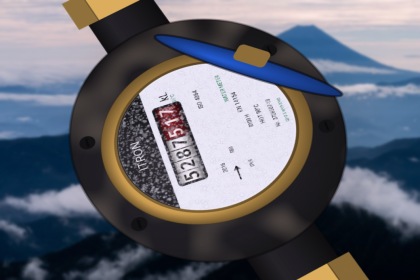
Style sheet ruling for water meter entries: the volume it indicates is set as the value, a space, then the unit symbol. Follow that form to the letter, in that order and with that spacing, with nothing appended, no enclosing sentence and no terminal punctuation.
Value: 5287.517 kL
